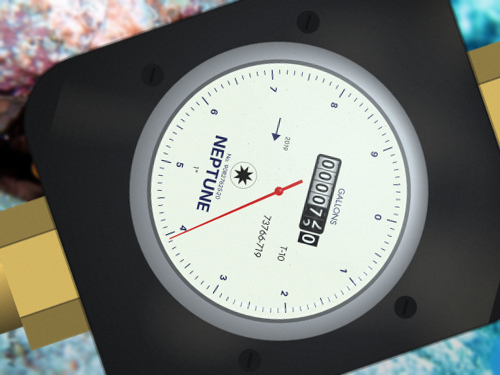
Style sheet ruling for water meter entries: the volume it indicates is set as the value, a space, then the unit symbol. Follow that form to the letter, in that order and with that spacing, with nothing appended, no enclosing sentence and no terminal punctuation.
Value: 723.9 gal
